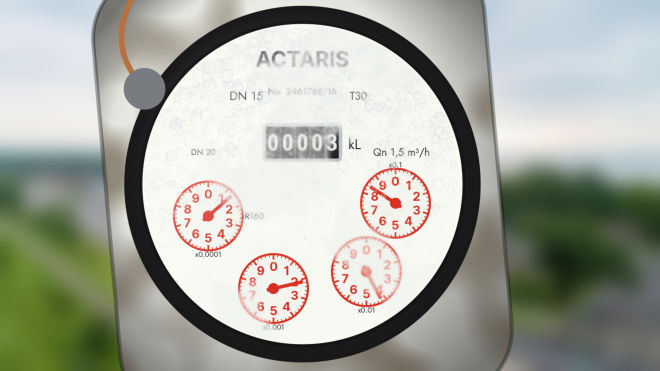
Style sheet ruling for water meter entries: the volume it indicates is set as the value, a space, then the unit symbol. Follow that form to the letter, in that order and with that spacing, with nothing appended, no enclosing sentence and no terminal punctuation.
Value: 3.8421 kL
